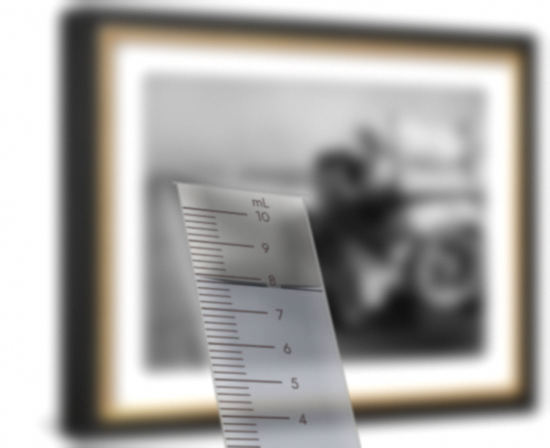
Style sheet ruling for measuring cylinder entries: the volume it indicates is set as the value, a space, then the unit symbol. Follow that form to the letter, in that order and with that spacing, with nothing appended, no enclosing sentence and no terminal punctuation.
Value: 7.8 mL
